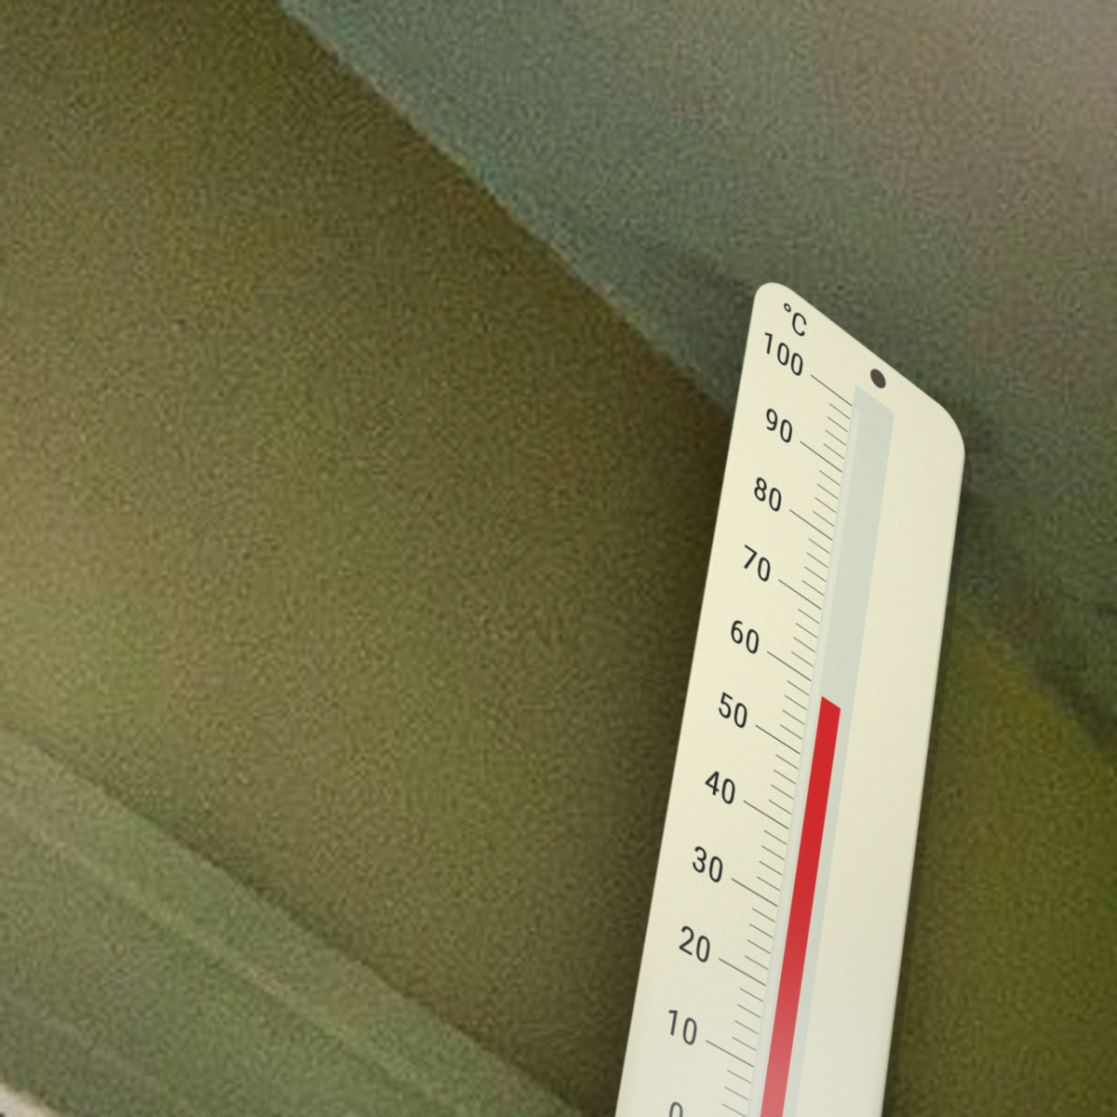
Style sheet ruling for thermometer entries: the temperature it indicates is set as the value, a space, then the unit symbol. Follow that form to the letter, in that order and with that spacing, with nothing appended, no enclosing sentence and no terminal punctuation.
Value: 59 °C
